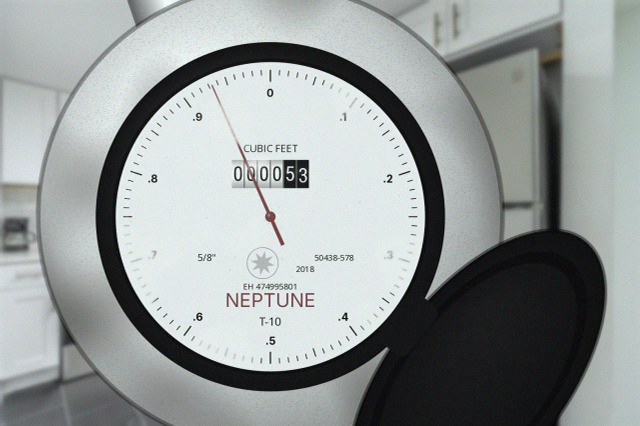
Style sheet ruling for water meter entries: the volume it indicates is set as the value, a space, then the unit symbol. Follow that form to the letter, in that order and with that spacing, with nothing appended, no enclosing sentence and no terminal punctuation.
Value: 52.93 ft³
